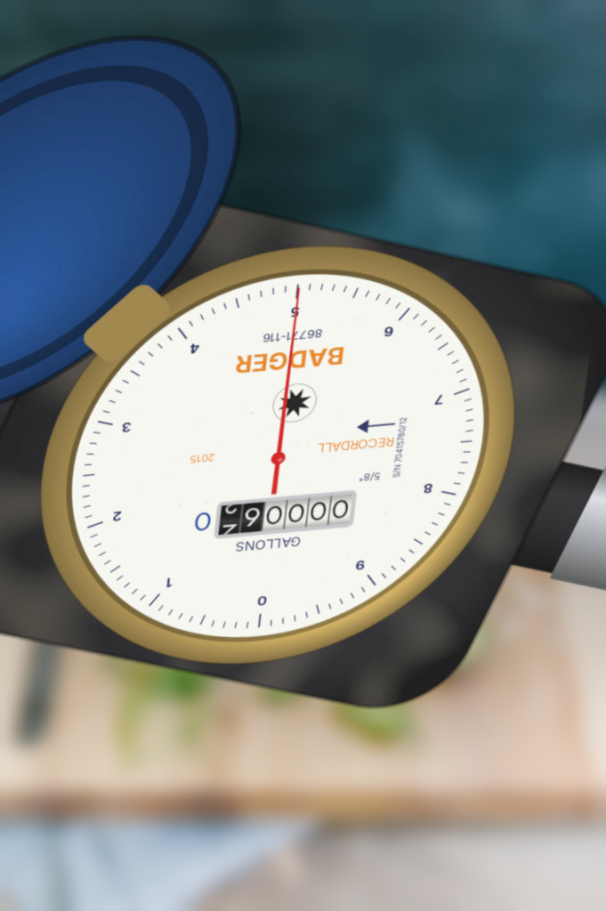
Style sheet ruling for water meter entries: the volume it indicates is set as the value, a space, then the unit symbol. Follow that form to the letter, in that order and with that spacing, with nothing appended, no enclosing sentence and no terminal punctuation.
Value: 625.0 gal
